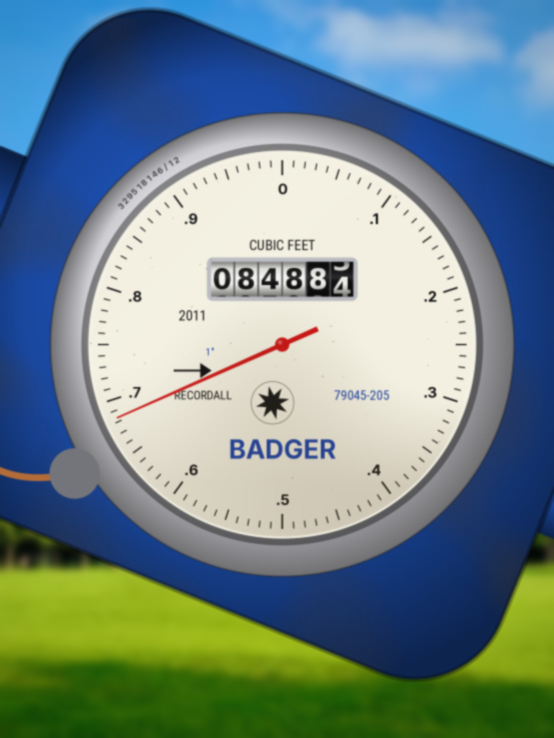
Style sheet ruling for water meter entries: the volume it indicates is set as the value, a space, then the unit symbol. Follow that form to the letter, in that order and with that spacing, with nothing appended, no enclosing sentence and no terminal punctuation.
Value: 84883.68 ft³
